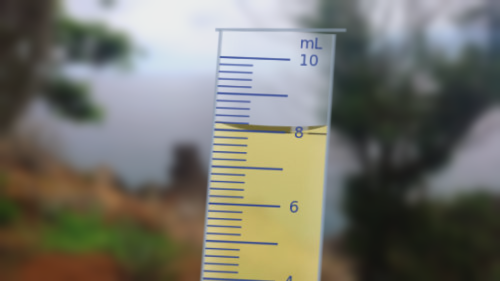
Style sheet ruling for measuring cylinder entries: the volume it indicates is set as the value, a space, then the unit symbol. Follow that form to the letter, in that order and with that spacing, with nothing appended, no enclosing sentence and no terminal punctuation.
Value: 8 mL
